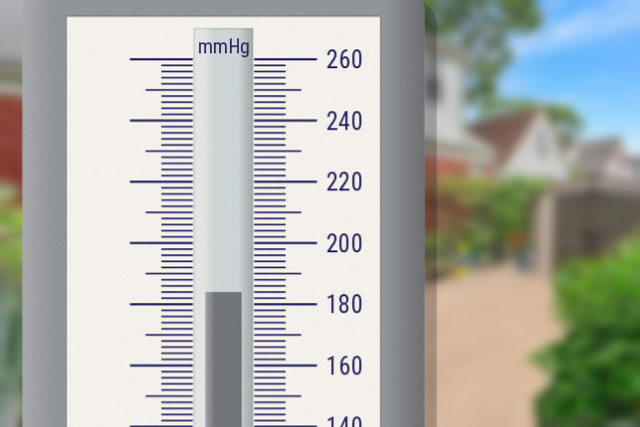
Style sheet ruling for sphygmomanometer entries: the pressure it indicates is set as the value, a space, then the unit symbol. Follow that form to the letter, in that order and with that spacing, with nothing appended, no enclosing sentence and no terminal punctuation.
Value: 184 mmHg
